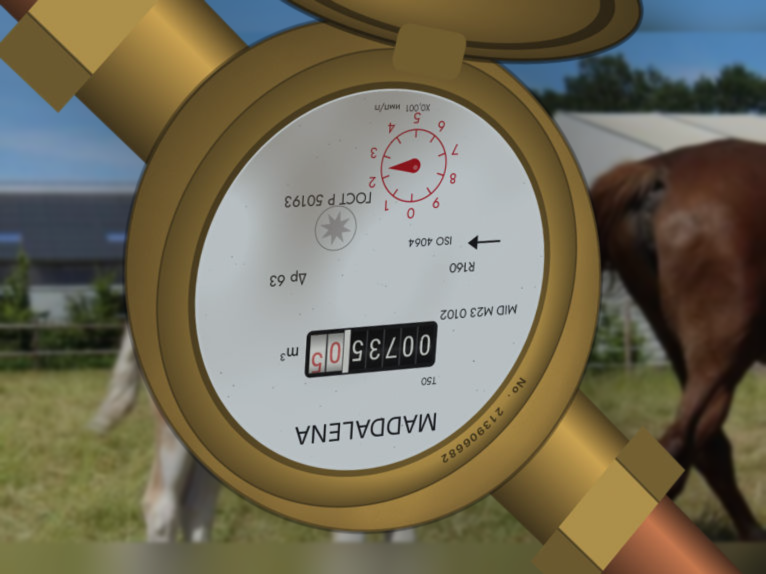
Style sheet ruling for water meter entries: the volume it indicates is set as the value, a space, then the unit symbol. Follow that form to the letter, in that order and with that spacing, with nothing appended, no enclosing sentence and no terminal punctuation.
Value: 735.052 m³
